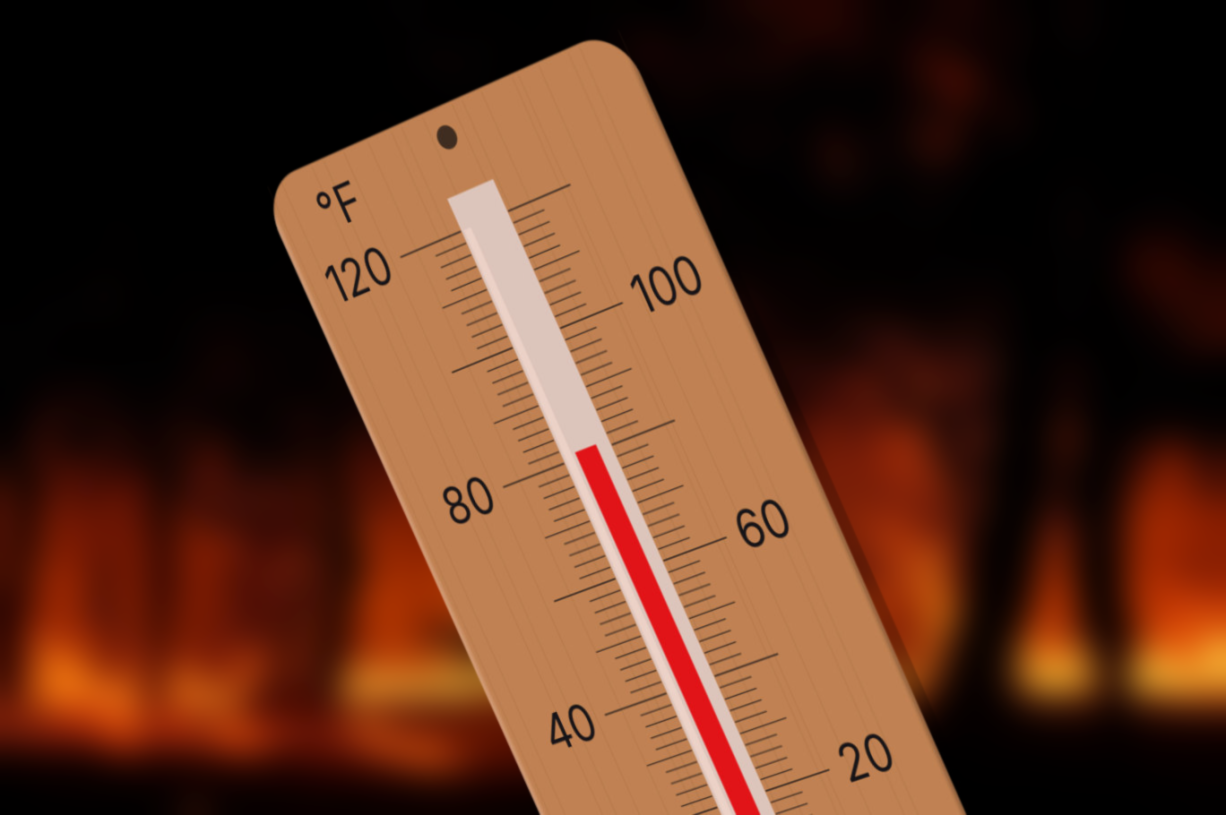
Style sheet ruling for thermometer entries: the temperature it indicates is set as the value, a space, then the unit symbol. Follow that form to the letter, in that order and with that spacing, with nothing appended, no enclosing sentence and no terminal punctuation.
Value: 81 °F
